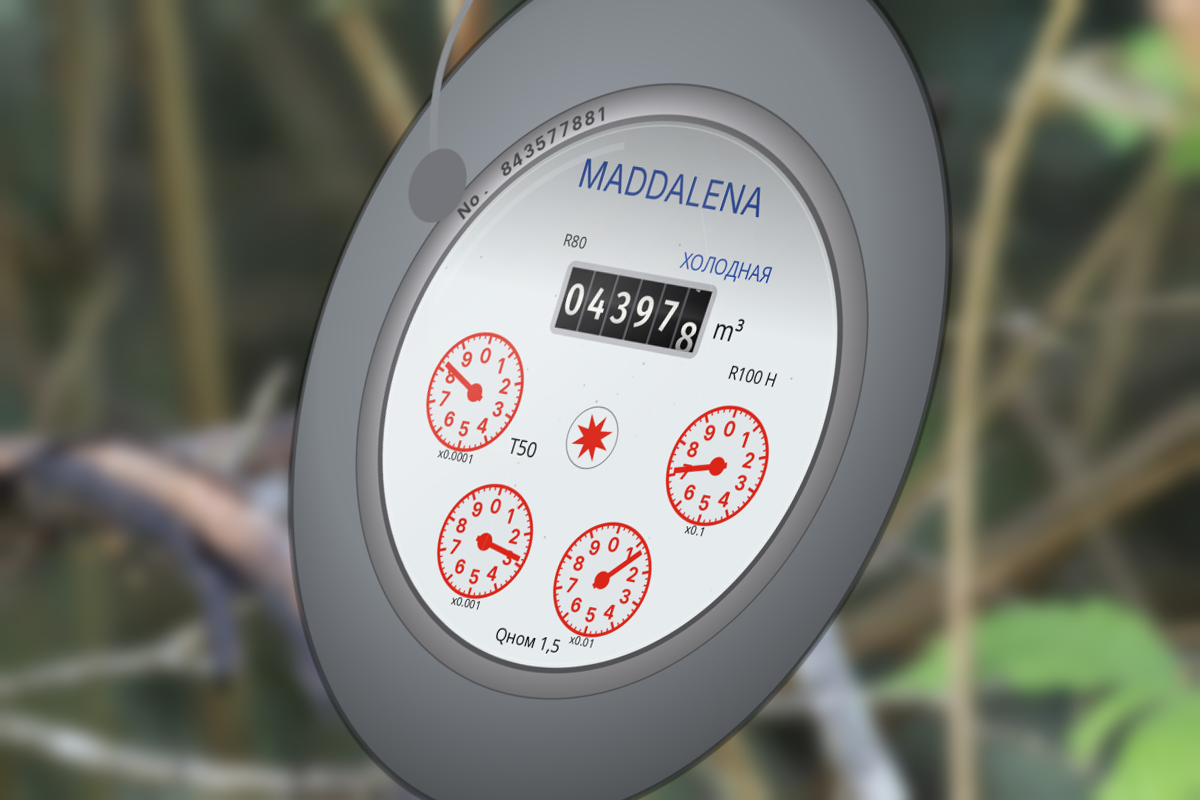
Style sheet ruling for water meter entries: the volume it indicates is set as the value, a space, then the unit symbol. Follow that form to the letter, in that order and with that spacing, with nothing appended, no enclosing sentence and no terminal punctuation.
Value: 43977.7128 m³
